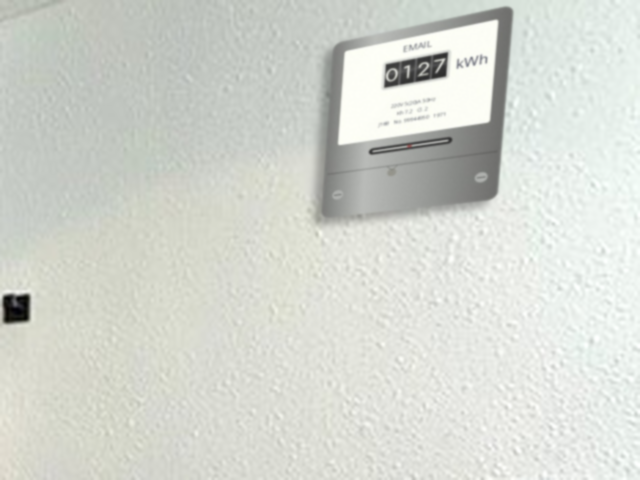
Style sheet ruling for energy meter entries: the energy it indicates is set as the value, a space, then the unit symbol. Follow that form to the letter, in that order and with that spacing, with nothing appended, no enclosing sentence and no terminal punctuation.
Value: 127 kWh
